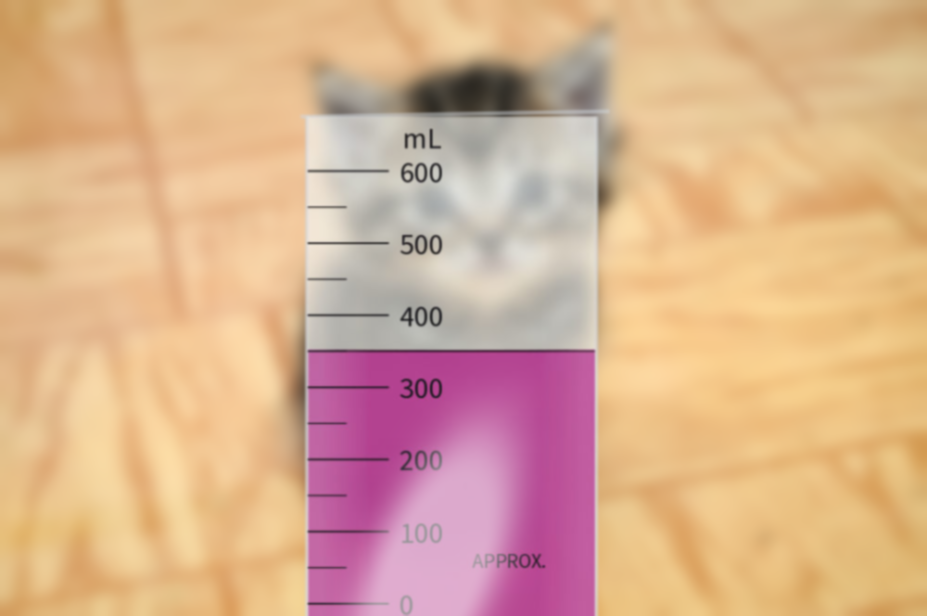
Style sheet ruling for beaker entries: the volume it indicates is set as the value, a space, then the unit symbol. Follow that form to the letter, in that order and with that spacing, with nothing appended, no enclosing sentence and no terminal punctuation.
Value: 350 mL
